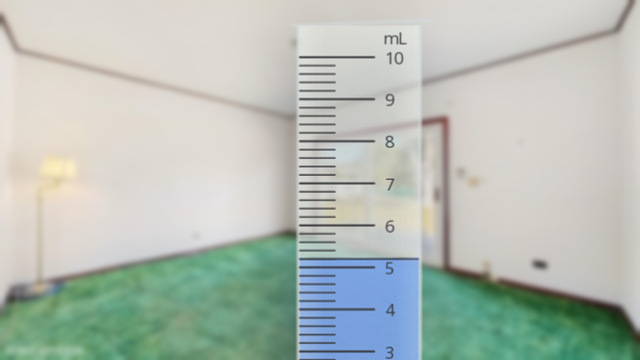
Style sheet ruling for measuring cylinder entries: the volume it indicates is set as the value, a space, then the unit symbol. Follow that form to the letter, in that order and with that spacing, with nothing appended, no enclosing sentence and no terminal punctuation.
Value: 5.2 mL
